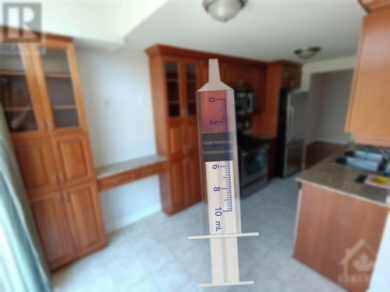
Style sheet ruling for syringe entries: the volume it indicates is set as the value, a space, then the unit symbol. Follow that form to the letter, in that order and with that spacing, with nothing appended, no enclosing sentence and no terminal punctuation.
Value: 3 mL
